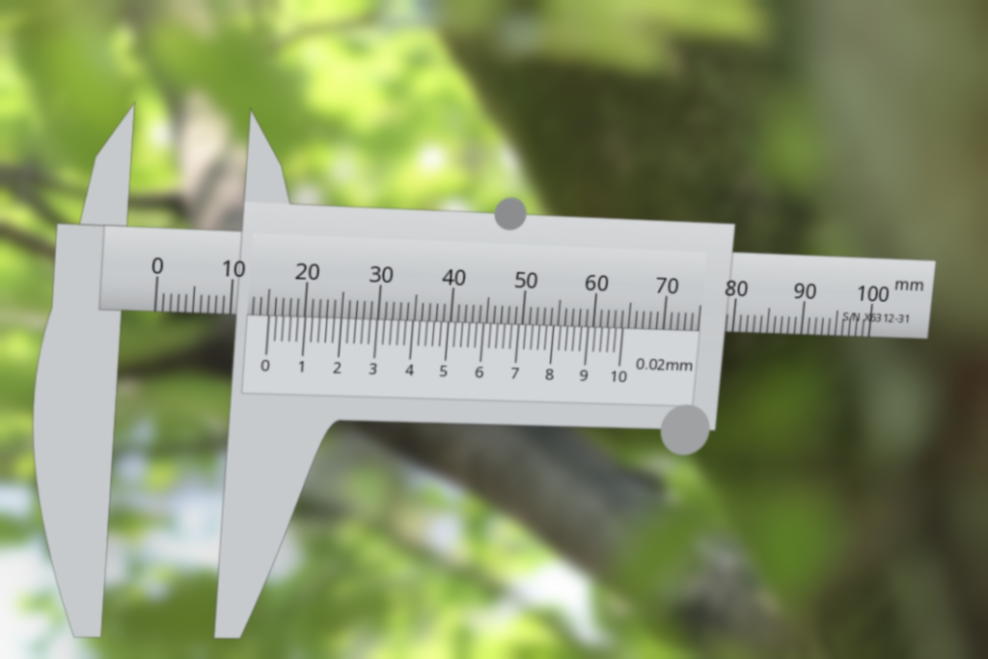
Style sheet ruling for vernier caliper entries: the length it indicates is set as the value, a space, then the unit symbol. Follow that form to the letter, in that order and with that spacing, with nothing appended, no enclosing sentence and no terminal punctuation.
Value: 15.2 mm
